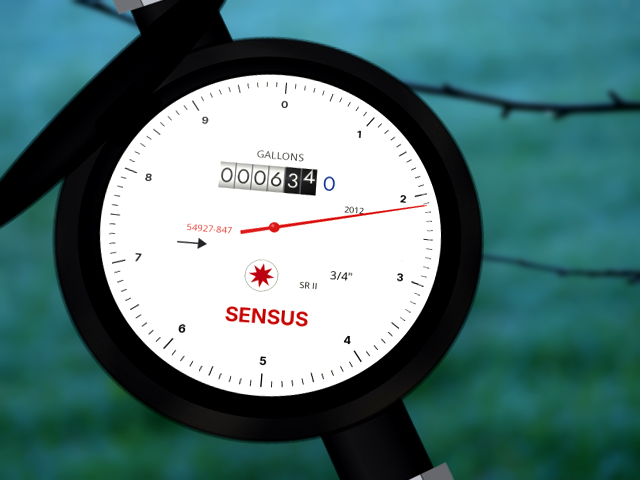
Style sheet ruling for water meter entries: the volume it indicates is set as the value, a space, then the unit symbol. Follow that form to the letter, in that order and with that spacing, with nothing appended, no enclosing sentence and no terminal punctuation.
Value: 6342.1 gal
